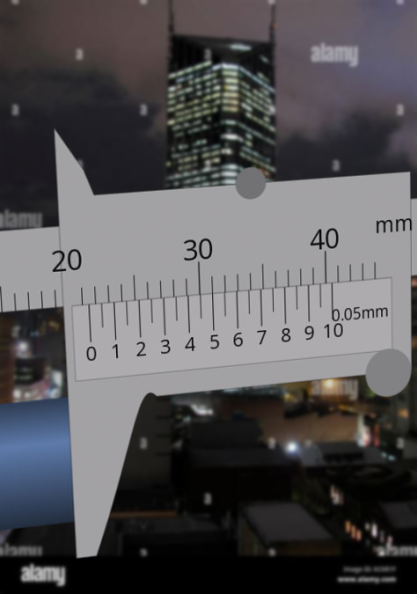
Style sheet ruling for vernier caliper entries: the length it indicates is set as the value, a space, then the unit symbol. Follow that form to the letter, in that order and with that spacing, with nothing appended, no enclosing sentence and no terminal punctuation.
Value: 21.5 mm
